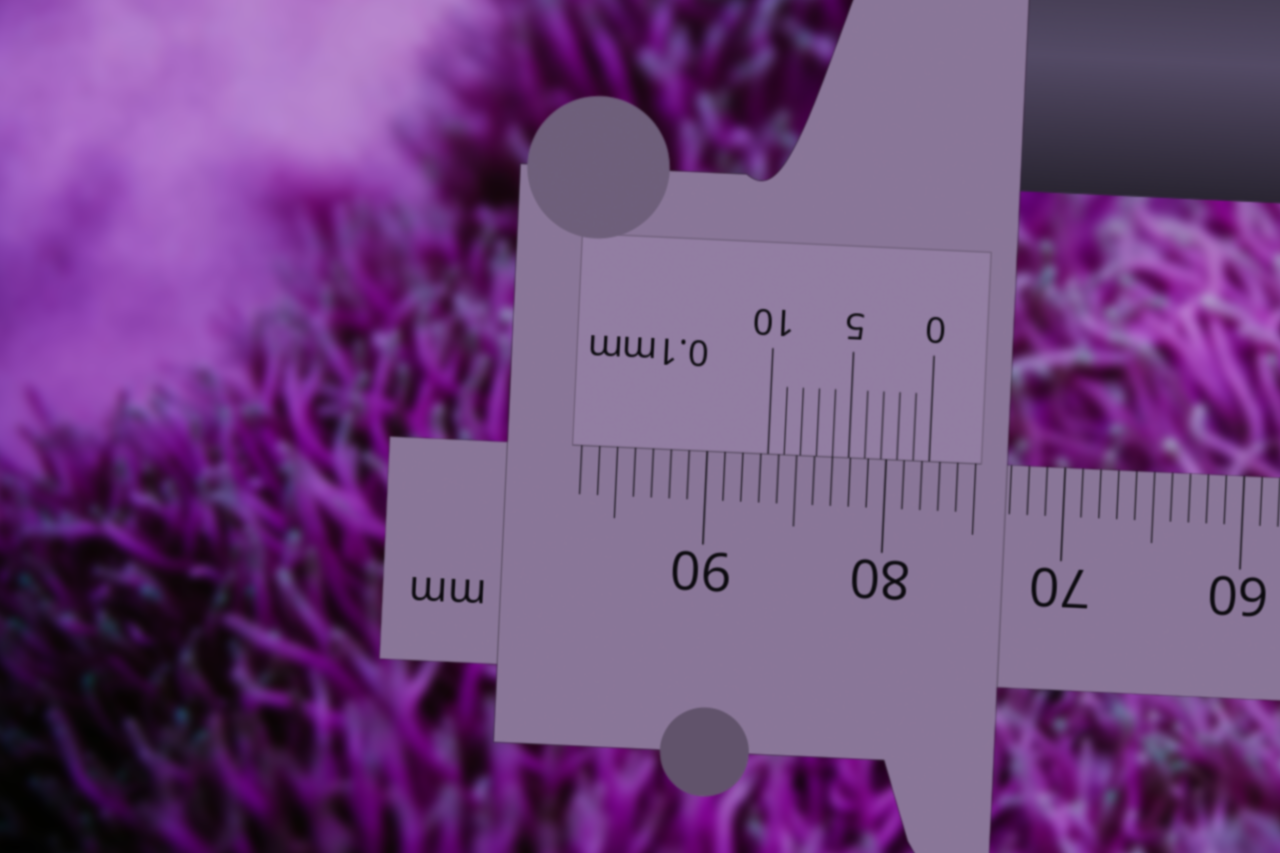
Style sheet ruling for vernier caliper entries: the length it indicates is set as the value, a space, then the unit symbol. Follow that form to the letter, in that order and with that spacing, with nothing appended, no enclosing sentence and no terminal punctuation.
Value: 77.6 mm
